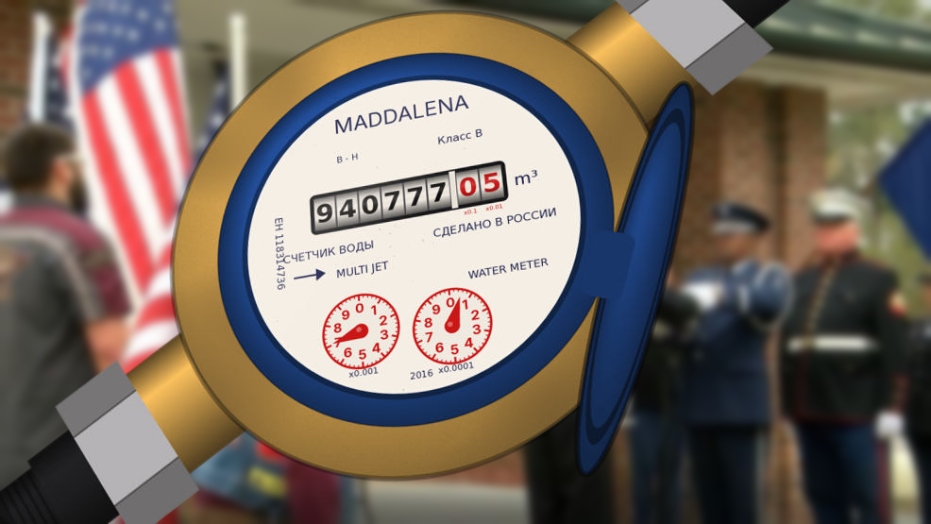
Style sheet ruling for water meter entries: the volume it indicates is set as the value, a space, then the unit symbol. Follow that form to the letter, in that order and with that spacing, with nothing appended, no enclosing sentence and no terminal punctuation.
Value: 940777.0570 m³
